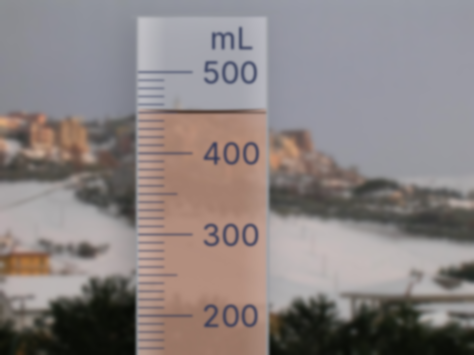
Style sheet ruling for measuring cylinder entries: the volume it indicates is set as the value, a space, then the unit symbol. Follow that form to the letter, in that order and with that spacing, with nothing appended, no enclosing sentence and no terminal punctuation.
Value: 450 mL
